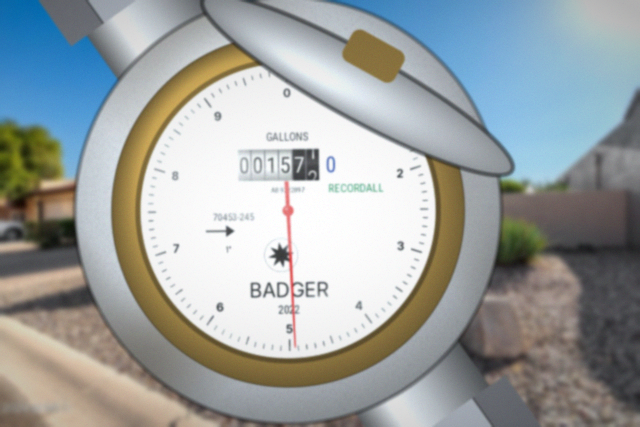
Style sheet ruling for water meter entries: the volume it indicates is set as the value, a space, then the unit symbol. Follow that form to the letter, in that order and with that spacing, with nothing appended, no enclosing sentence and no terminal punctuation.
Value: 15714.9 gal
